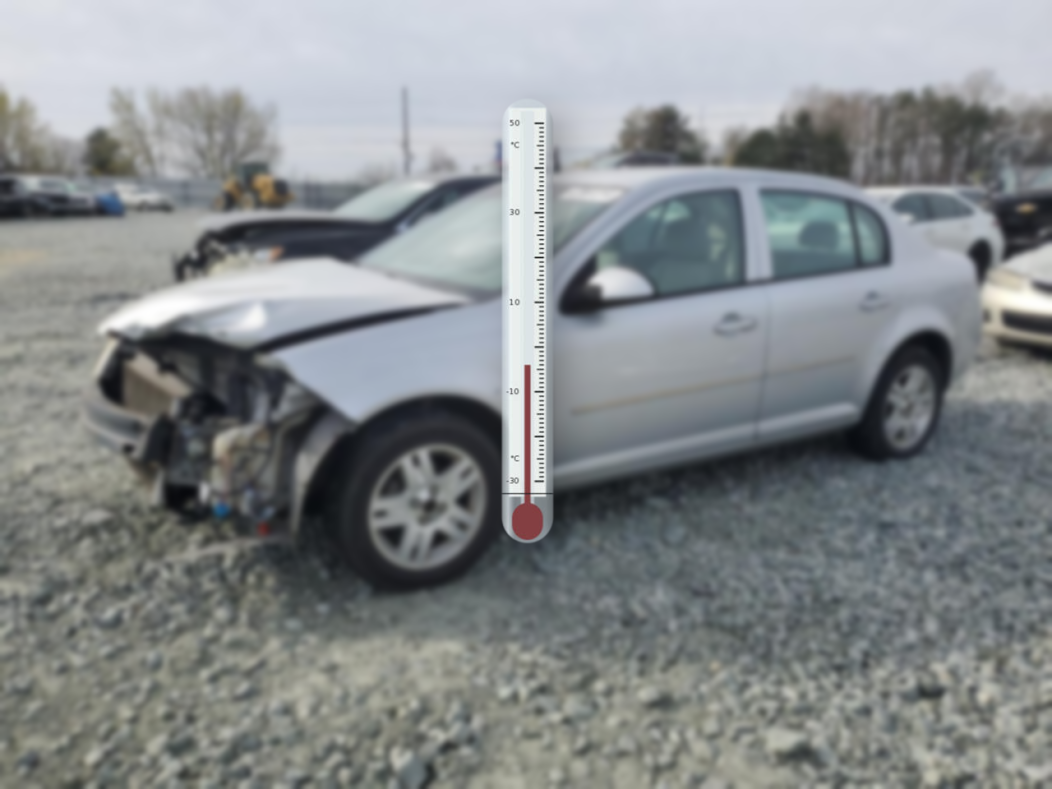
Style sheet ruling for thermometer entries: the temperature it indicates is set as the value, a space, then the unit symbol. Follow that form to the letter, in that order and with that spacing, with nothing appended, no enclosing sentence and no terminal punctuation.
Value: -4 °C
